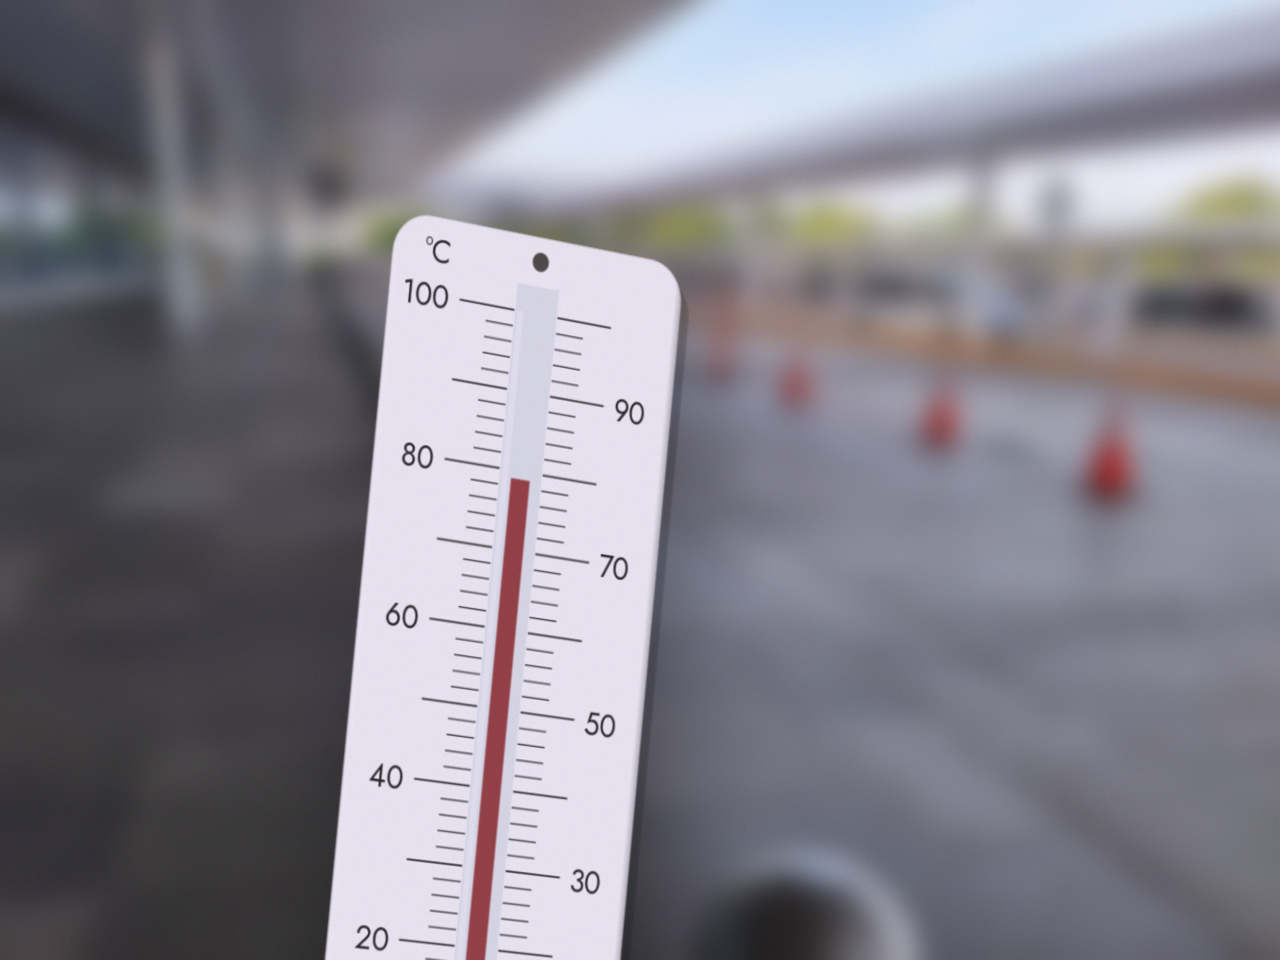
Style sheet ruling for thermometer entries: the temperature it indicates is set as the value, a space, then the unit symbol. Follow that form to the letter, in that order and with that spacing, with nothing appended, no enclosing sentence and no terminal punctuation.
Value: 79 °C
